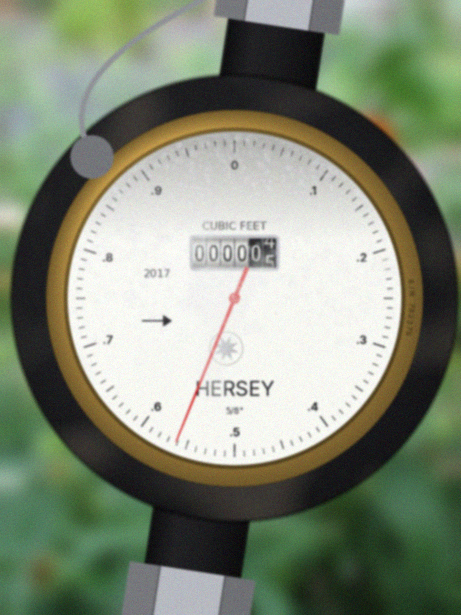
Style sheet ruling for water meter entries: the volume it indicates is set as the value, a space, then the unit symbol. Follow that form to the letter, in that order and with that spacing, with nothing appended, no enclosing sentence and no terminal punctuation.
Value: 4.56 ft³
